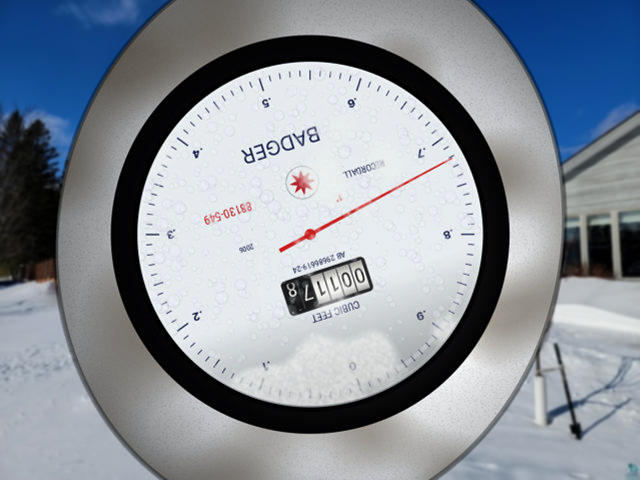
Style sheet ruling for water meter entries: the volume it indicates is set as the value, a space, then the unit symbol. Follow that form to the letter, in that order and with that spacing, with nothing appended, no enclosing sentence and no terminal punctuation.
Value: 1177.72 ft³
